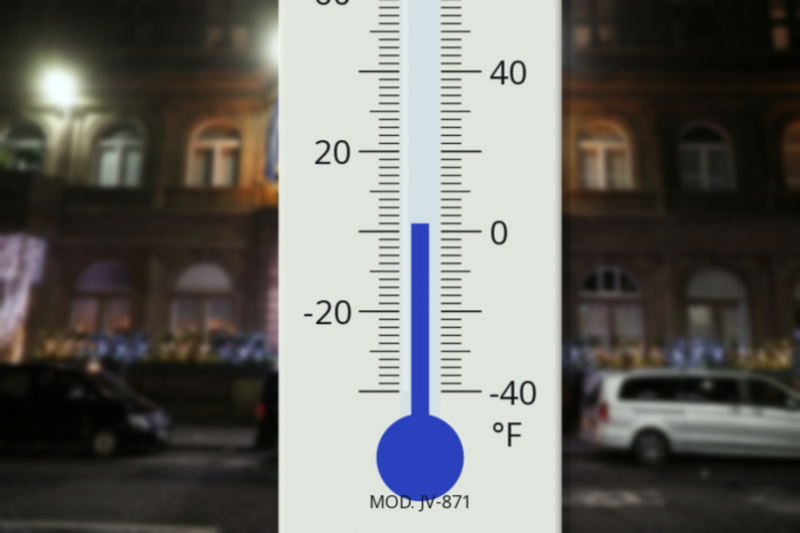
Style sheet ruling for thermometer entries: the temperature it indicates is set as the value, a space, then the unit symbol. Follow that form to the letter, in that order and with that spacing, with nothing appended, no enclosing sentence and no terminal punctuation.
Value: 2 °F
